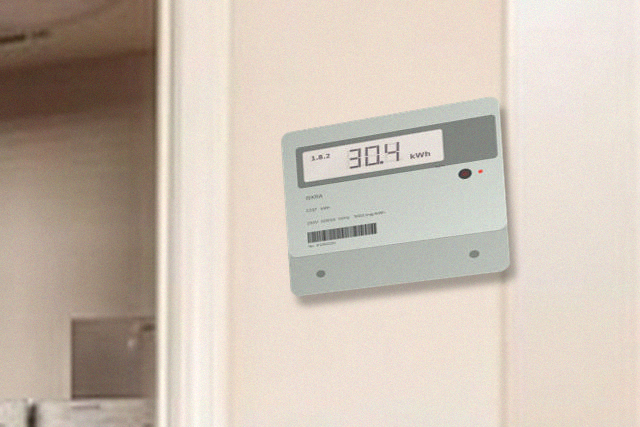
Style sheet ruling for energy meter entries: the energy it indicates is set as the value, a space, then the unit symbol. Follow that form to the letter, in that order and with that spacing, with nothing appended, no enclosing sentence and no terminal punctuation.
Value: 30.4 kWh
